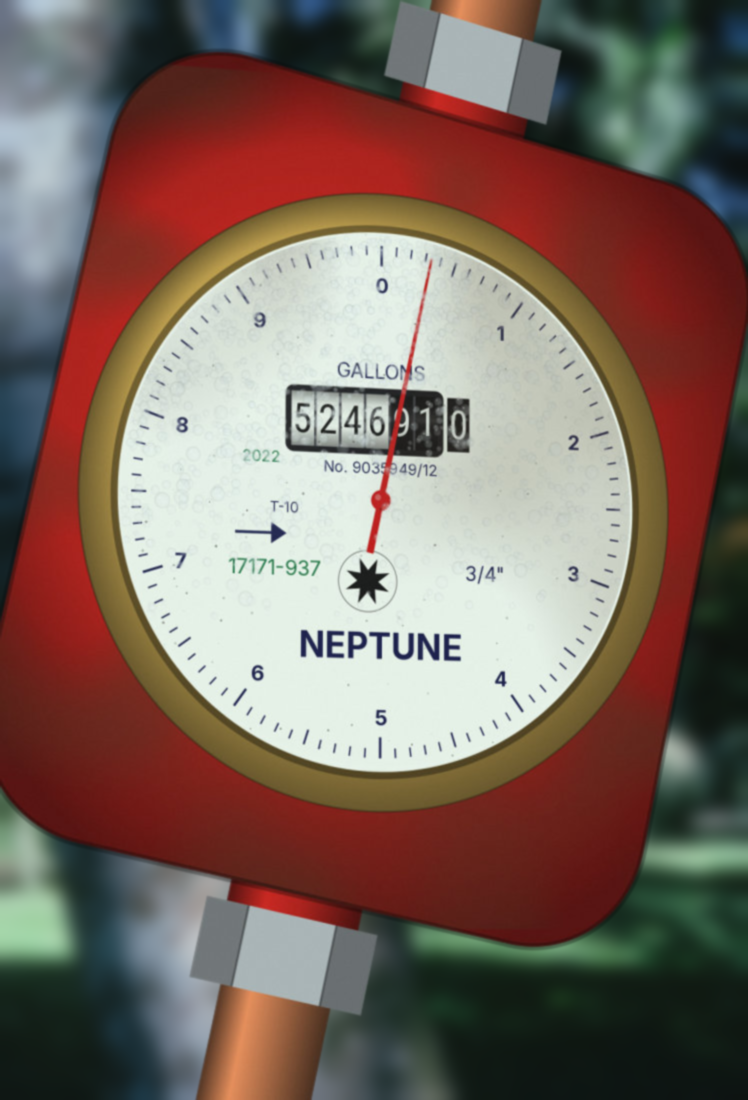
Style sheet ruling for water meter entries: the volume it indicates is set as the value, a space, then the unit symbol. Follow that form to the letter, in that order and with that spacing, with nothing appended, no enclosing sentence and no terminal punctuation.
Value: 5246910.3 gal
